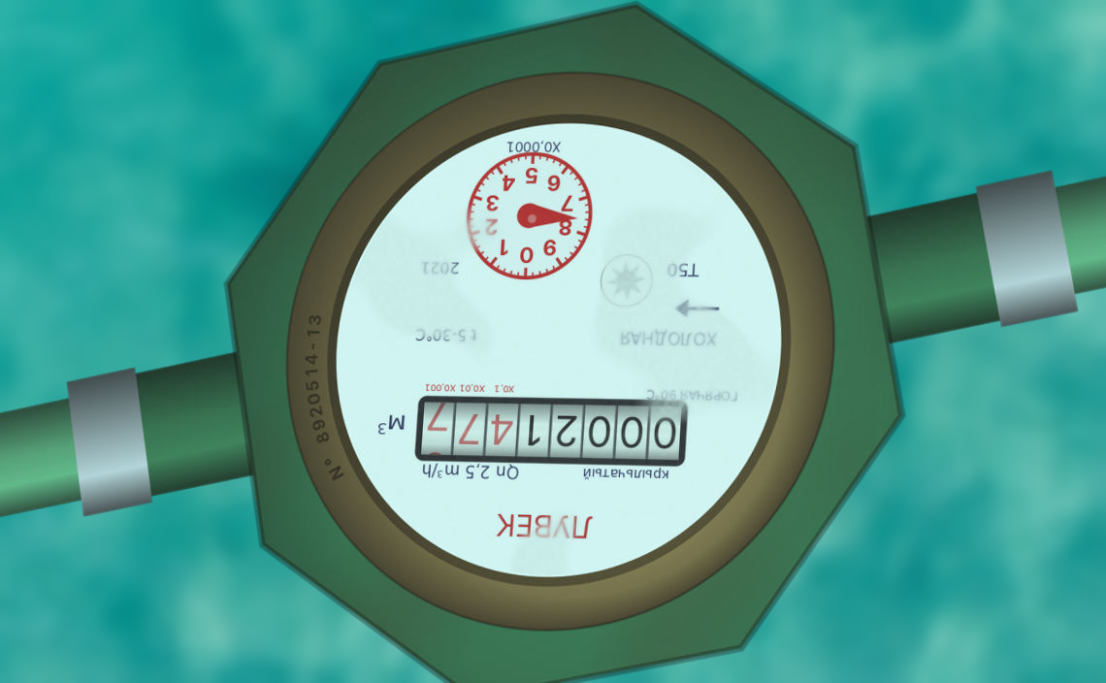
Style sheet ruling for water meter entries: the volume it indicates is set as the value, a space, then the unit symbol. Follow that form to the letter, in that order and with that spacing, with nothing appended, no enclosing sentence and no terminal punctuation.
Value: 21.4767 m³
